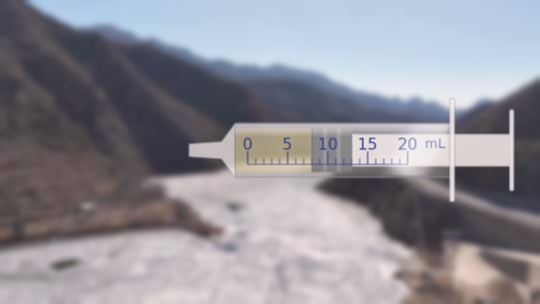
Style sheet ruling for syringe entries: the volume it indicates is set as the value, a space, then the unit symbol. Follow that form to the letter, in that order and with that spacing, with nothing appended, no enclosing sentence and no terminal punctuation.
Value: 8 mL
